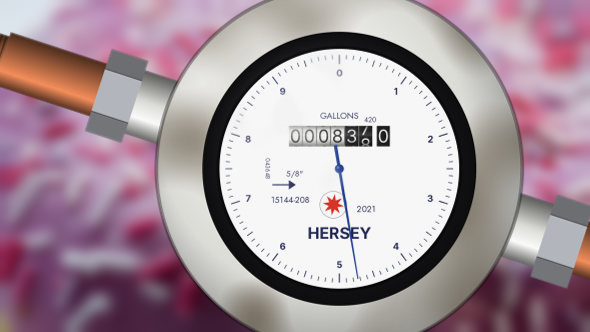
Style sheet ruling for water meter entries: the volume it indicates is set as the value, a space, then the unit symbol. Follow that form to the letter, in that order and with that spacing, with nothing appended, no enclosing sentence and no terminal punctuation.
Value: 8374.7 gal
